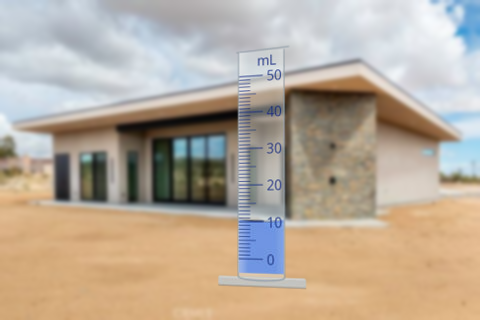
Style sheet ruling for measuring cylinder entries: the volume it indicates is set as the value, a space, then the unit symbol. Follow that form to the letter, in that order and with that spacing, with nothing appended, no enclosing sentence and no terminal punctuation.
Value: 10 mL
